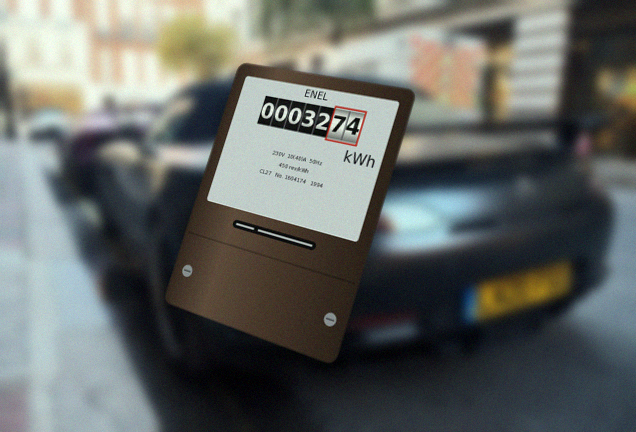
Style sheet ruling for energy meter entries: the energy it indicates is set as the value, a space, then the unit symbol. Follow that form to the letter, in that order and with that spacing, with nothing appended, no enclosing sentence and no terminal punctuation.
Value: 32.74 kWh
